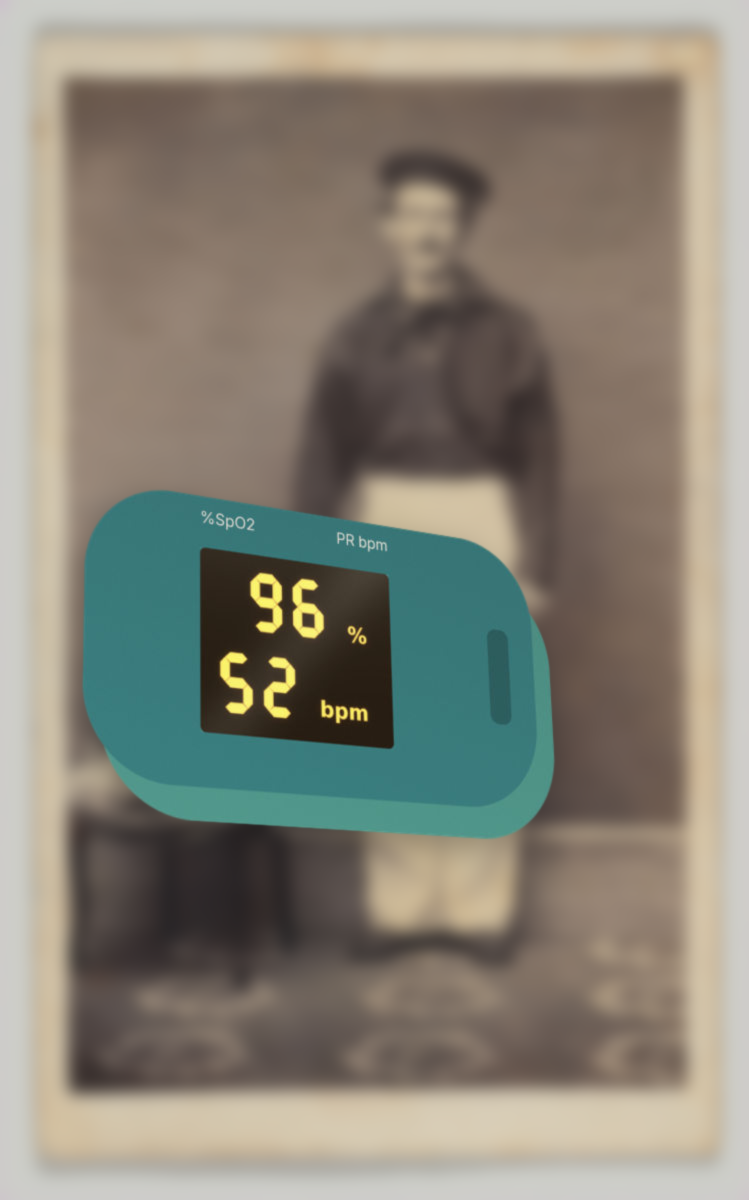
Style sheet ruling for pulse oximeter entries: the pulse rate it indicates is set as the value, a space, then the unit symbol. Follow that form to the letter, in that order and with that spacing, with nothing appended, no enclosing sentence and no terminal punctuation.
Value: 52 bpm
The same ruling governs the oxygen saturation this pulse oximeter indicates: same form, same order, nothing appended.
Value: 96 %
